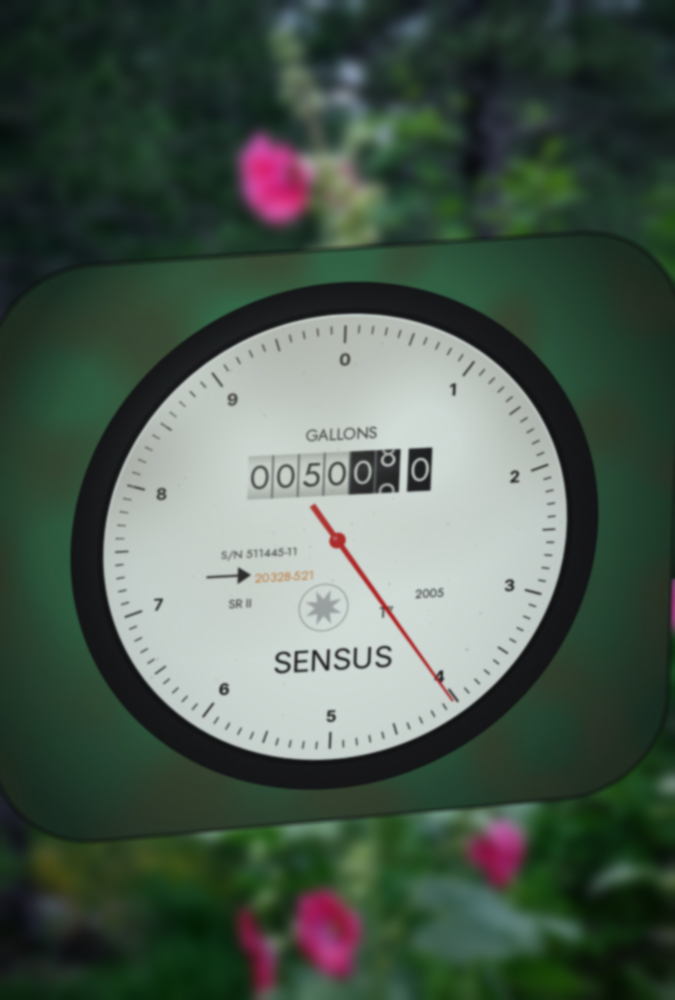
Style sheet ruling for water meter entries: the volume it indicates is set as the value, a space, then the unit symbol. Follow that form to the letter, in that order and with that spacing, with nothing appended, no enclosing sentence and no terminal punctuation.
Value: 50084.0 gal
